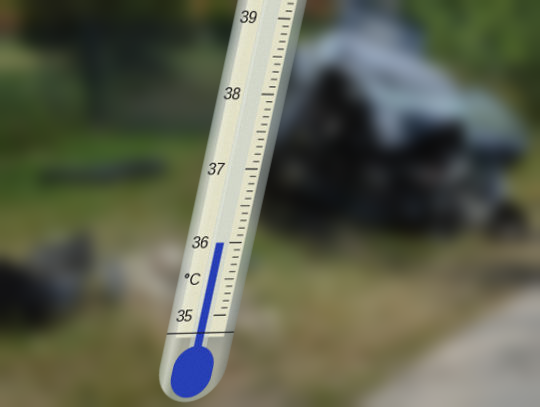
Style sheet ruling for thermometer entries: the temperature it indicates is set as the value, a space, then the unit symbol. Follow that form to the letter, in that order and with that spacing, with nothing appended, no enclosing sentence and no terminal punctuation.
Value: 36 °C
